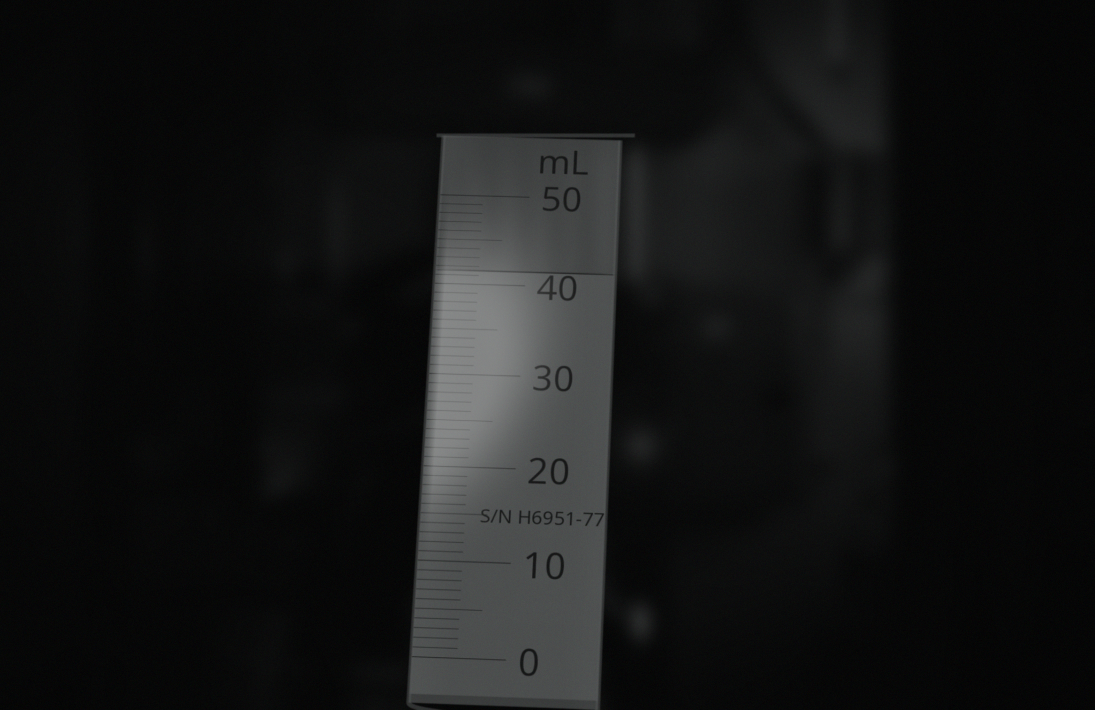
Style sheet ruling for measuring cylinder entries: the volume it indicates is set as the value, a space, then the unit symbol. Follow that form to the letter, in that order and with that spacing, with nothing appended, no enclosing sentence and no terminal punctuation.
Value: 41.5 mL
